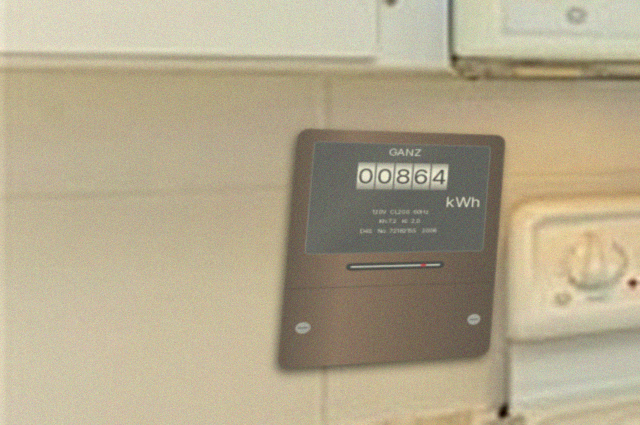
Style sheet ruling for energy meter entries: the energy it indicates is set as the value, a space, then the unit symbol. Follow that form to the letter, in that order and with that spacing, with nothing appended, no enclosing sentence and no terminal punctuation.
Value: 864 kWh
